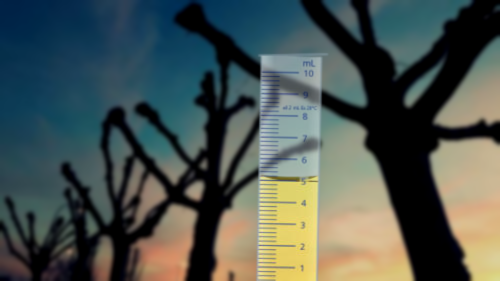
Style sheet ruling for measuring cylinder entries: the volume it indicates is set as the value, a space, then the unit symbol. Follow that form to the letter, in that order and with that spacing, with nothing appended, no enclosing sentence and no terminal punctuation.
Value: 5 mL
